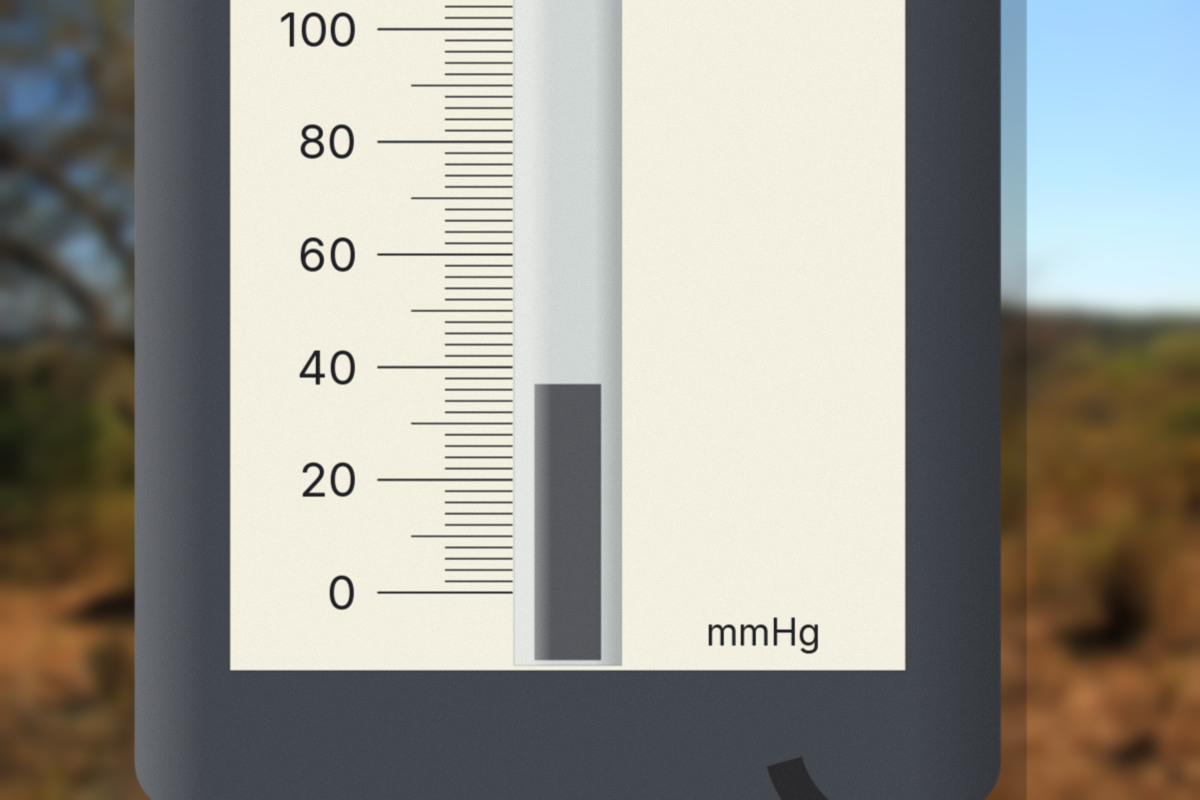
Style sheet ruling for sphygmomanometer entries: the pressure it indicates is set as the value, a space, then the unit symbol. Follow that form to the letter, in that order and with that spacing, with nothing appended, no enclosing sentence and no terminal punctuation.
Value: 37 mmHg
